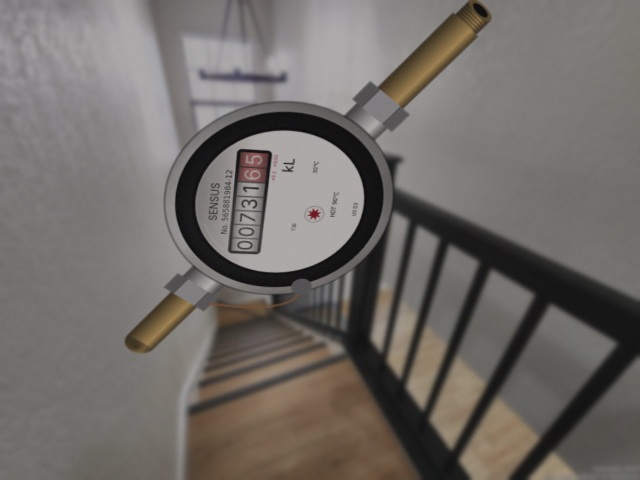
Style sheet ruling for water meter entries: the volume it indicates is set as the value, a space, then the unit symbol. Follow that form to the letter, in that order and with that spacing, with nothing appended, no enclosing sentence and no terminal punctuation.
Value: 731.65 kL
